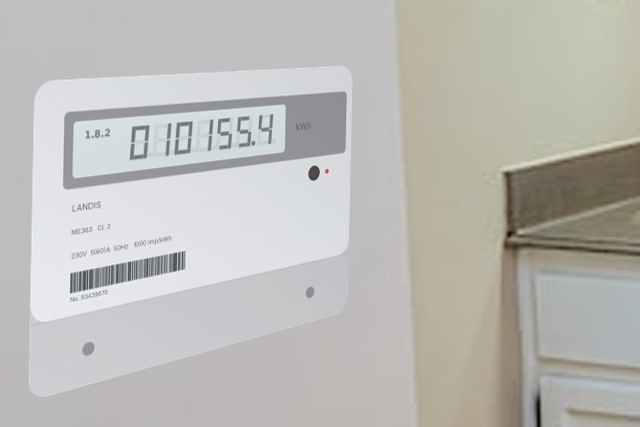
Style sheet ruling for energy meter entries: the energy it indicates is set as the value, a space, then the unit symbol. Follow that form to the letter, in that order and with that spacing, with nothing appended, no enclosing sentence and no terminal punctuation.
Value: 10155.4 kWh
